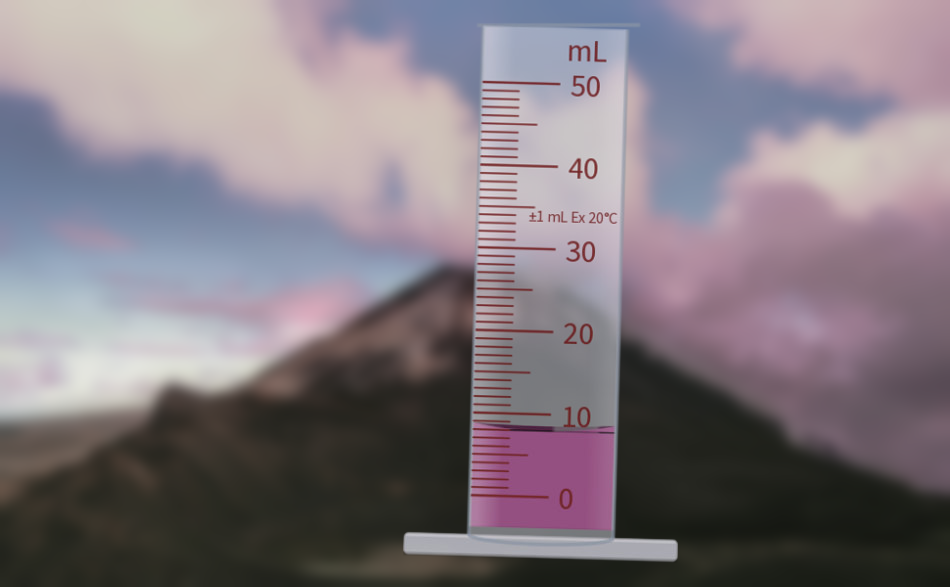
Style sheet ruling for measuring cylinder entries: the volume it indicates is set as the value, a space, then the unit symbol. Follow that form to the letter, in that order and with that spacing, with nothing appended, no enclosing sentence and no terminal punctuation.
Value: 8 mL
